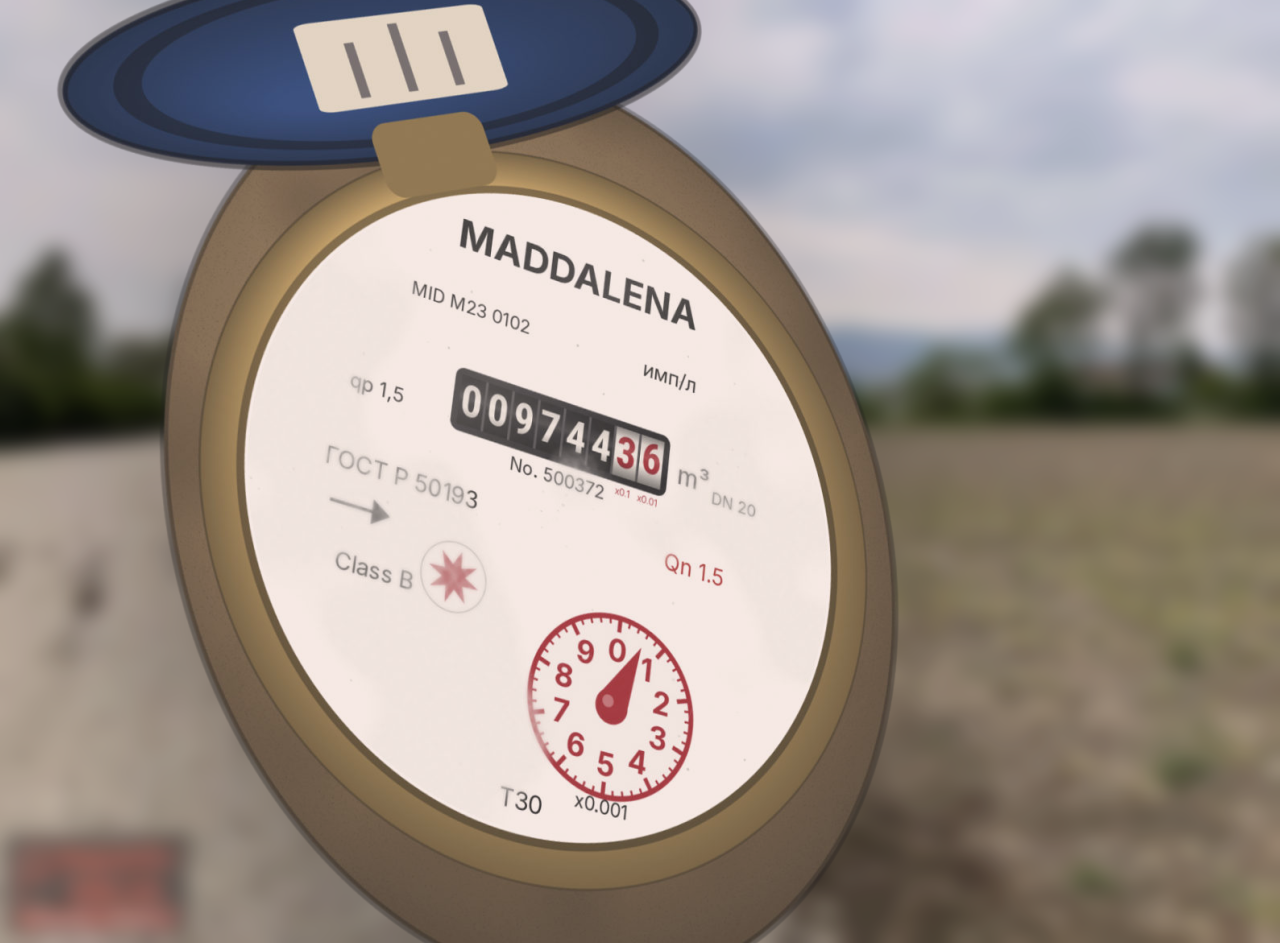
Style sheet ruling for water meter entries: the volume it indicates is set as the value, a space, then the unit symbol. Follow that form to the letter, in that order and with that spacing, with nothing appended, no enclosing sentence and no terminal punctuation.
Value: 9744.360 m³
